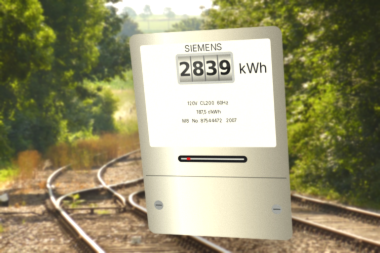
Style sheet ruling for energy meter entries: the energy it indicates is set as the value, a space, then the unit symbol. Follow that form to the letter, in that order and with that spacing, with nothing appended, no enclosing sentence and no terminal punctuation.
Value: 2839 kWh
